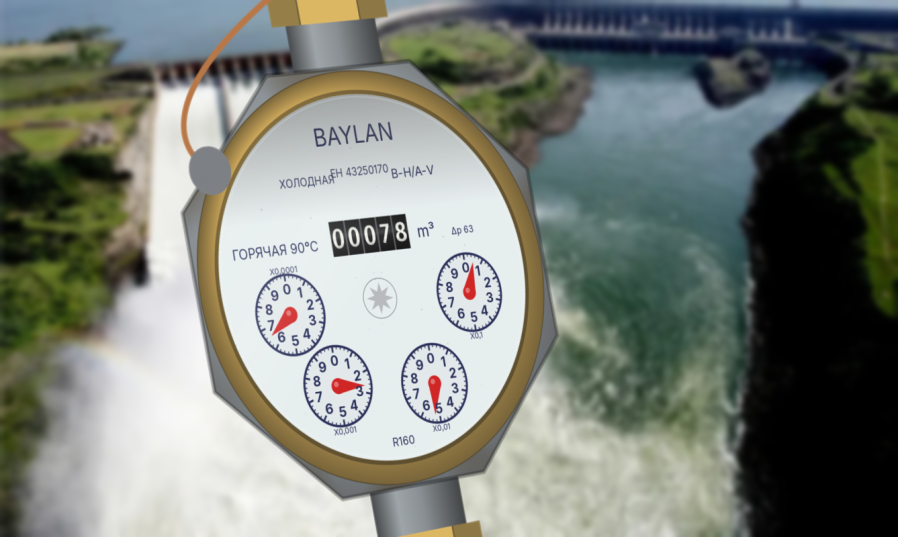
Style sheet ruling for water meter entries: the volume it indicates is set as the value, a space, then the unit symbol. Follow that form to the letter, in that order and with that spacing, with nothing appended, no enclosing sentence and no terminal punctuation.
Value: 78.0526 m³
